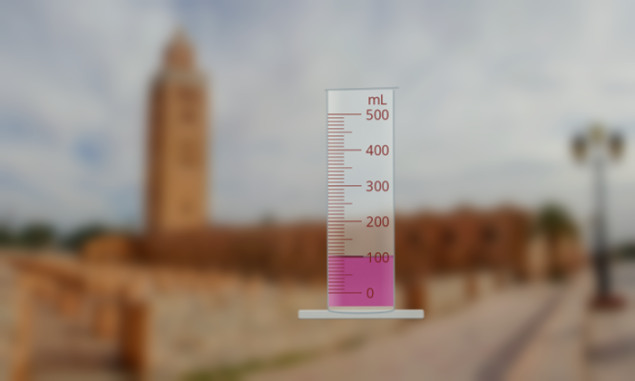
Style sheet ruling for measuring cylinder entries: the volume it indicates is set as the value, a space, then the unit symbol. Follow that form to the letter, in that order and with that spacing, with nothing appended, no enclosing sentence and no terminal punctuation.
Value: 100 mL
